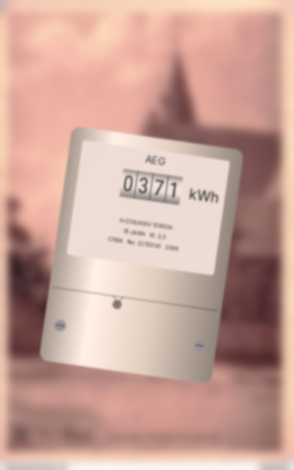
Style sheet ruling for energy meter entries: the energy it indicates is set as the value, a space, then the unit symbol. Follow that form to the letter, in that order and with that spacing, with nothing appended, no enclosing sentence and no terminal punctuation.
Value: 371 kWh
